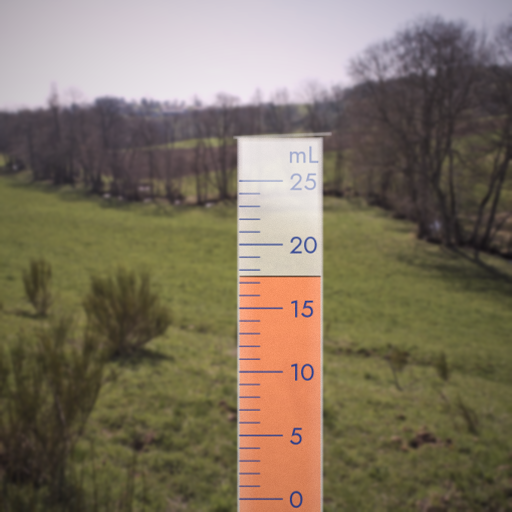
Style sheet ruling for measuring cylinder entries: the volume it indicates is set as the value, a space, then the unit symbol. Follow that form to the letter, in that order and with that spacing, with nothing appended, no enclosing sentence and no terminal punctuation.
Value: 17.5 mL
